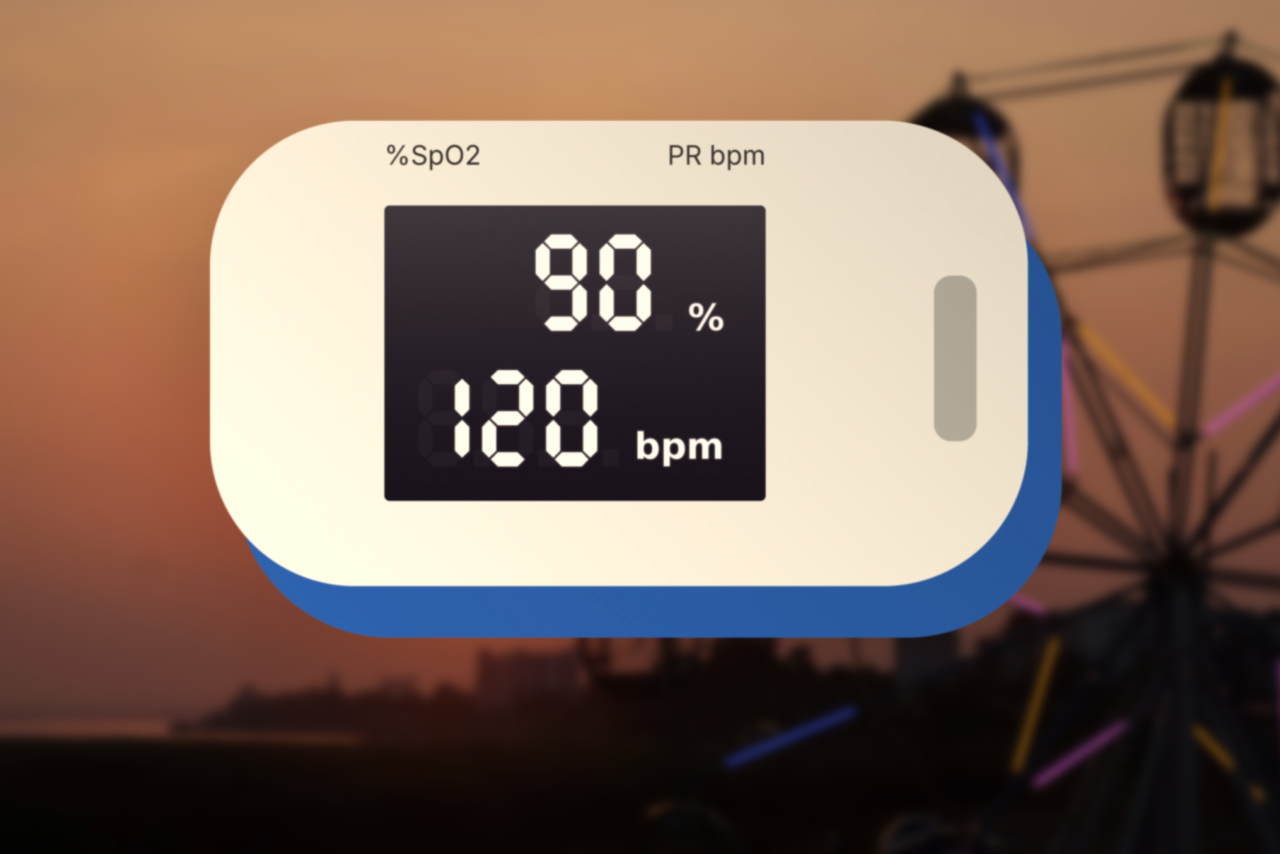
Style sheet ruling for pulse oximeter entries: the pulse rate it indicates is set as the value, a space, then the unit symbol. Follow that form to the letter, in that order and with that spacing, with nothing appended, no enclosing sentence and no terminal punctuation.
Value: 120 bpm
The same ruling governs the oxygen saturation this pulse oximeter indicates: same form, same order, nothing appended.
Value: 90 %
